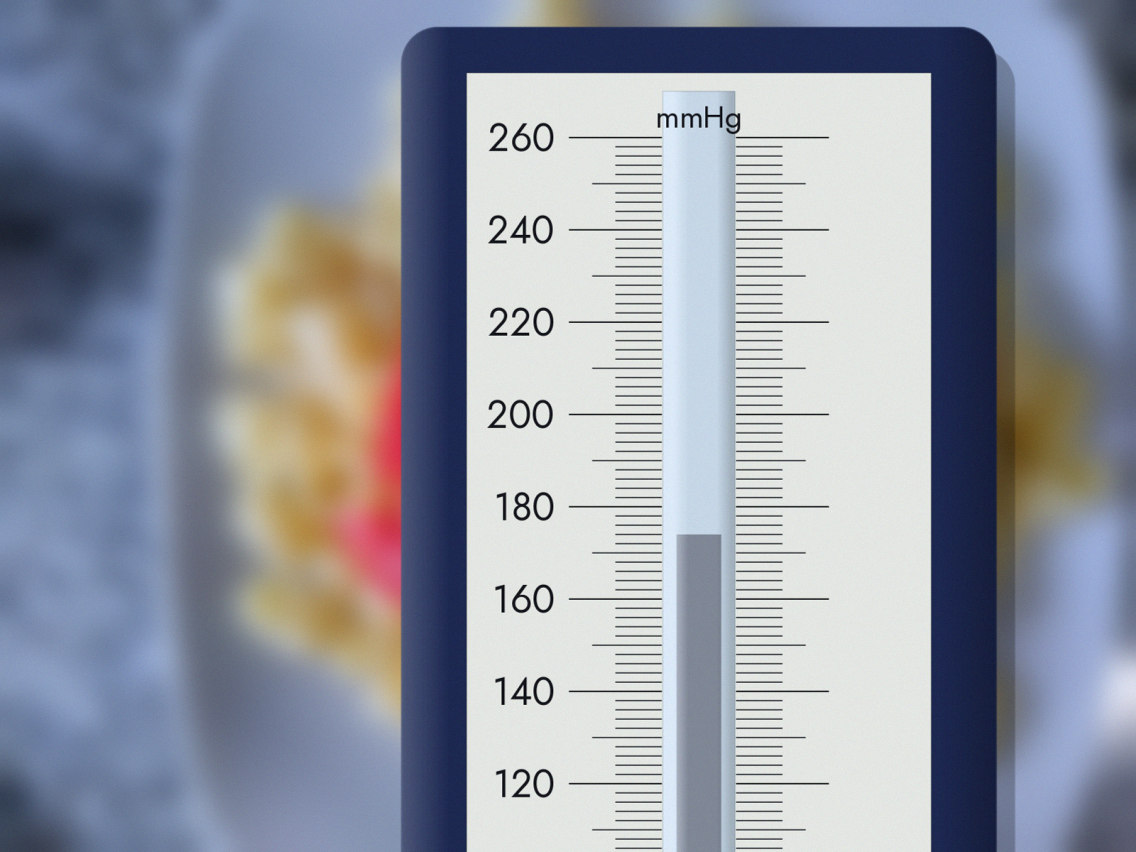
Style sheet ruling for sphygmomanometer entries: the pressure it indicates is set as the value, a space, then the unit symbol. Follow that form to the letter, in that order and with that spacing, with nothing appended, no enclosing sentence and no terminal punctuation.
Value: 174 mmHg
